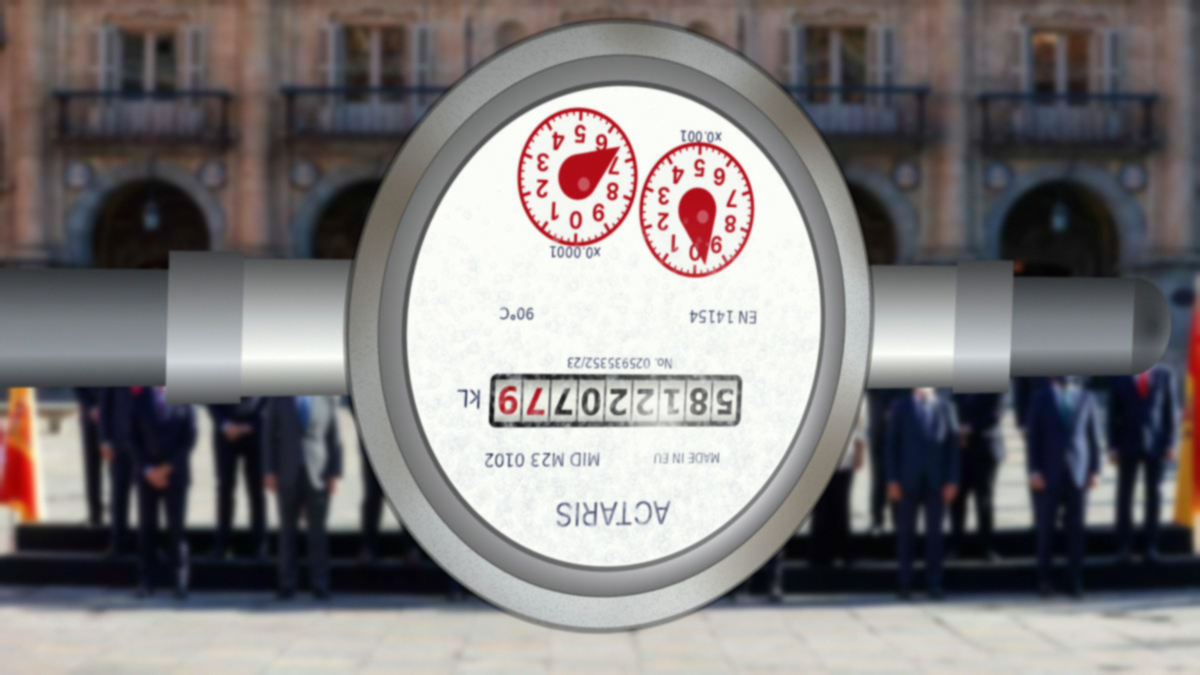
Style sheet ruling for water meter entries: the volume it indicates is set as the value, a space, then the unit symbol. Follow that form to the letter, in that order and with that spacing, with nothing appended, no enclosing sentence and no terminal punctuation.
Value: 5812207.7896 kL
